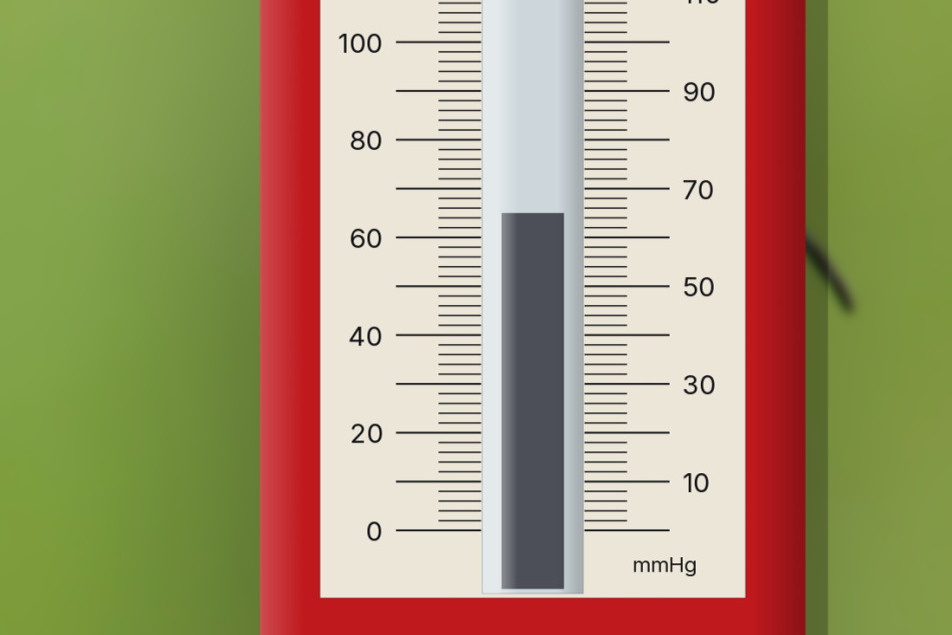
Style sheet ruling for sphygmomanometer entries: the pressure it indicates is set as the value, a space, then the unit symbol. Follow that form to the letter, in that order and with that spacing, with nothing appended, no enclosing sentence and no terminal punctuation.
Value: 65 mmHg
